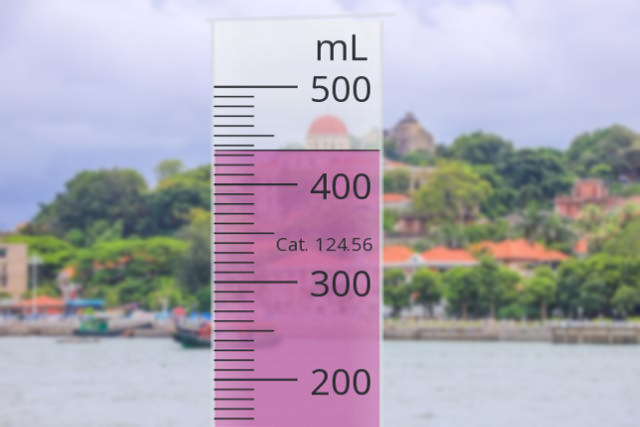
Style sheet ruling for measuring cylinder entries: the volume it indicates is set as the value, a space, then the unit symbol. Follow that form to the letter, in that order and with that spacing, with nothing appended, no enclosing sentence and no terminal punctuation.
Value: 435 mL
